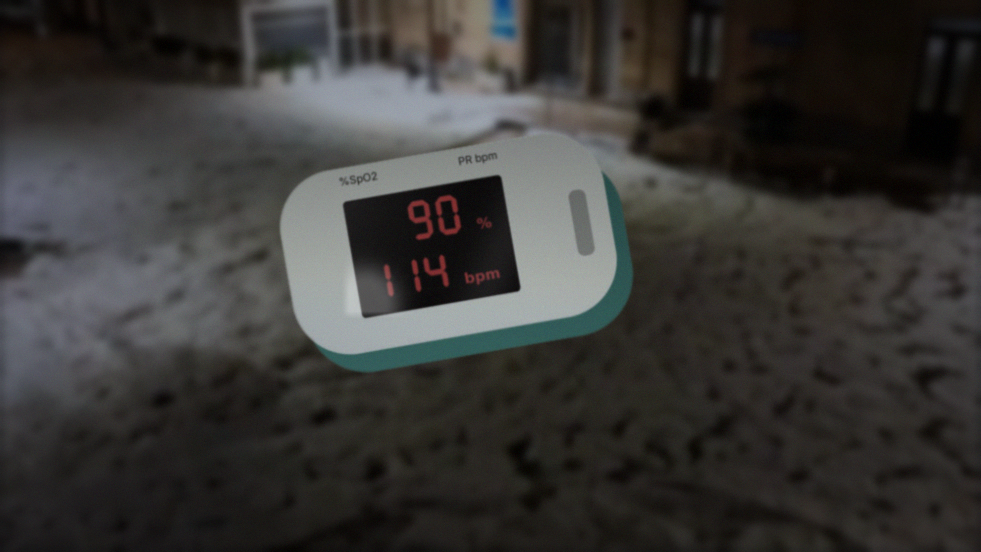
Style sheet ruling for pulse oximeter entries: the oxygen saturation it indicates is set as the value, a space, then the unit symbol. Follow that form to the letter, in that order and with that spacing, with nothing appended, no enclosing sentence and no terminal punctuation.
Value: 90 %
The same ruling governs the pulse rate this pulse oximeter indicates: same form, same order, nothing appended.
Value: 114 bpm
